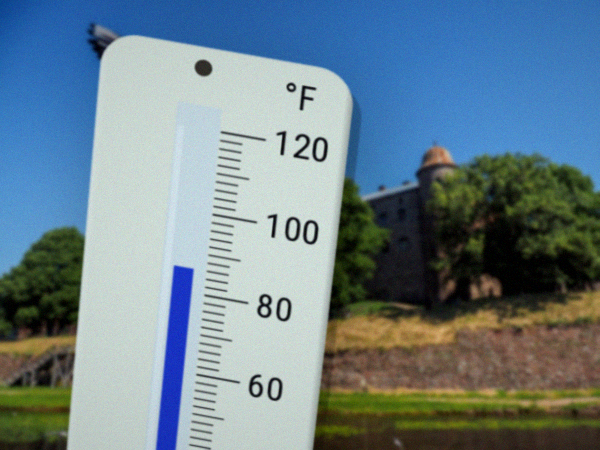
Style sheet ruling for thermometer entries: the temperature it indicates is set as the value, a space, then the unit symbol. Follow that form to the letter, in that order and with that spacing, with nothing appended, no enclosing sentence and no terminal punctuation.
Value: 86 °F
